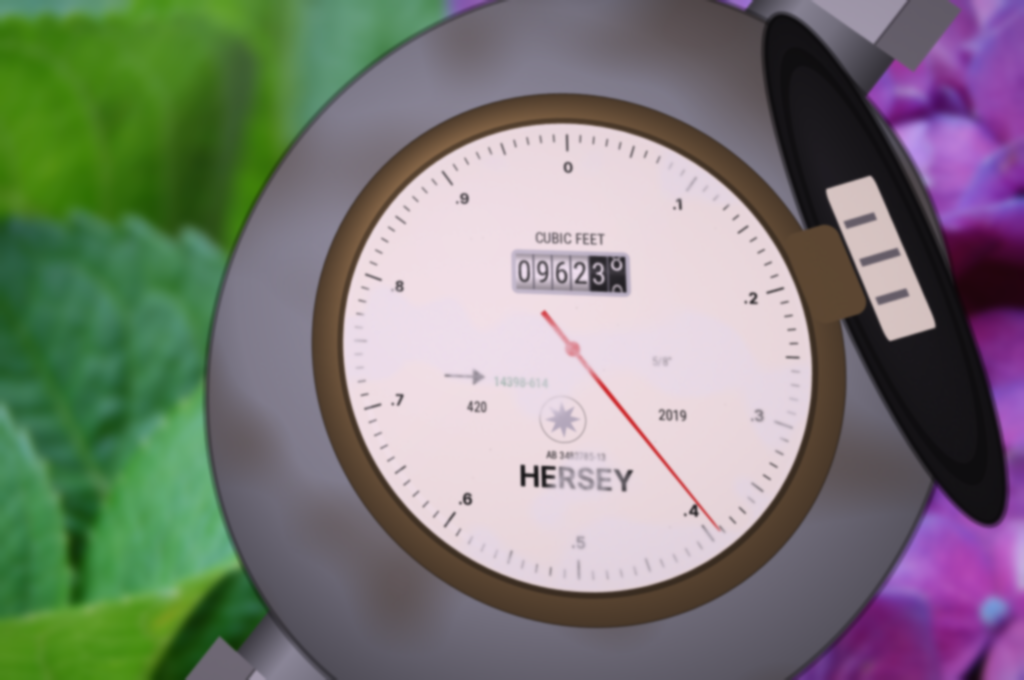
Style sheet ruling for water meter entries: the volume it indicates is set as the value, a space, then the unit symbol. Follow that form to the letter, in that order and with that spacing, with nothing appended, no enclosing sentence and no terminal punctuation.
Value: 96238.39 ft³
